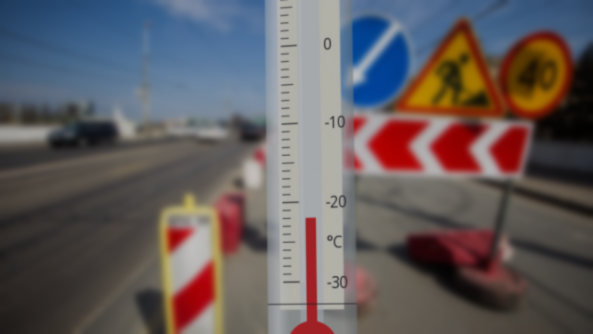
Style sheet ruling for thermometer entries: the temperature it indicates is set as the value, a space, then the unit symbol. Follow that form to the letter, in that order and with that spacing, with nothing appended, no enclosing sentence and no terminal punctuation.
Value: -22 °C
